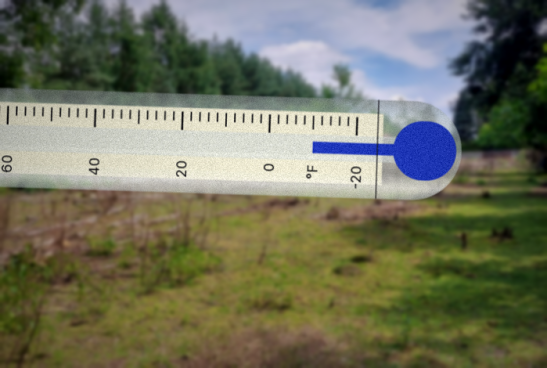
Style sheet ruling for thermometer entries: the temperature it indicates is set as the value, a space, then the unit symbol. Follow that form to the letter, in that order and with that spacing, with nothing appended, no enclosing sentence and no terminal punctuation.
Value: -10 °F
